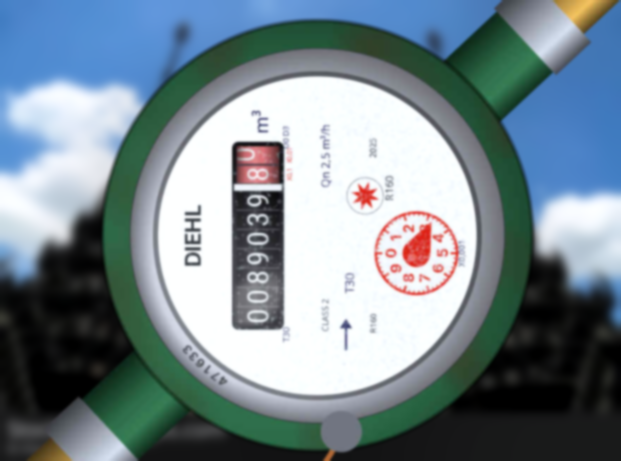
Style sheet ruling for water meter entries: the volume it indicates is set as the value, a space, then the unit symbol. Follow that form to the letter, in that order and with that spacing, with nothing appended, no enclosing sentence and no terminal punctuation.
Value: 89039.803 m³
